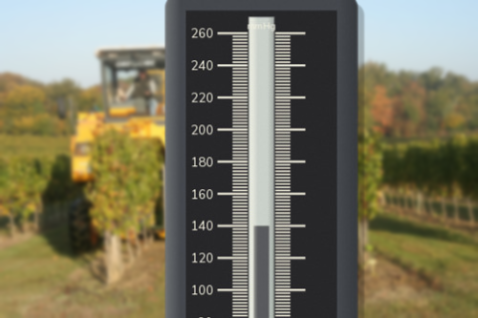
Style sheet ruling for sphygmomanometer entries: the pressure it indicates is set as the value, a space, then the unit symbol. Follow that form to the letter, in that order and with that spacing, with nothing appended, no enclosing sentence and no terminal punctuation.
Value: 140 mmHg
